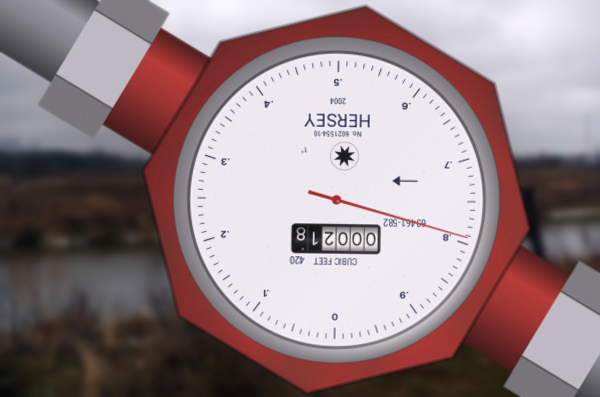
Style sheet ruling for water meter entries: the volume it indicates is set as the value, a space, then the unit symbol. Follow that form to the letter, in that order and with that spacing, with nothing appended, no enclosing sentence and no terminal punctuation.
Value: 217.79 ft³
